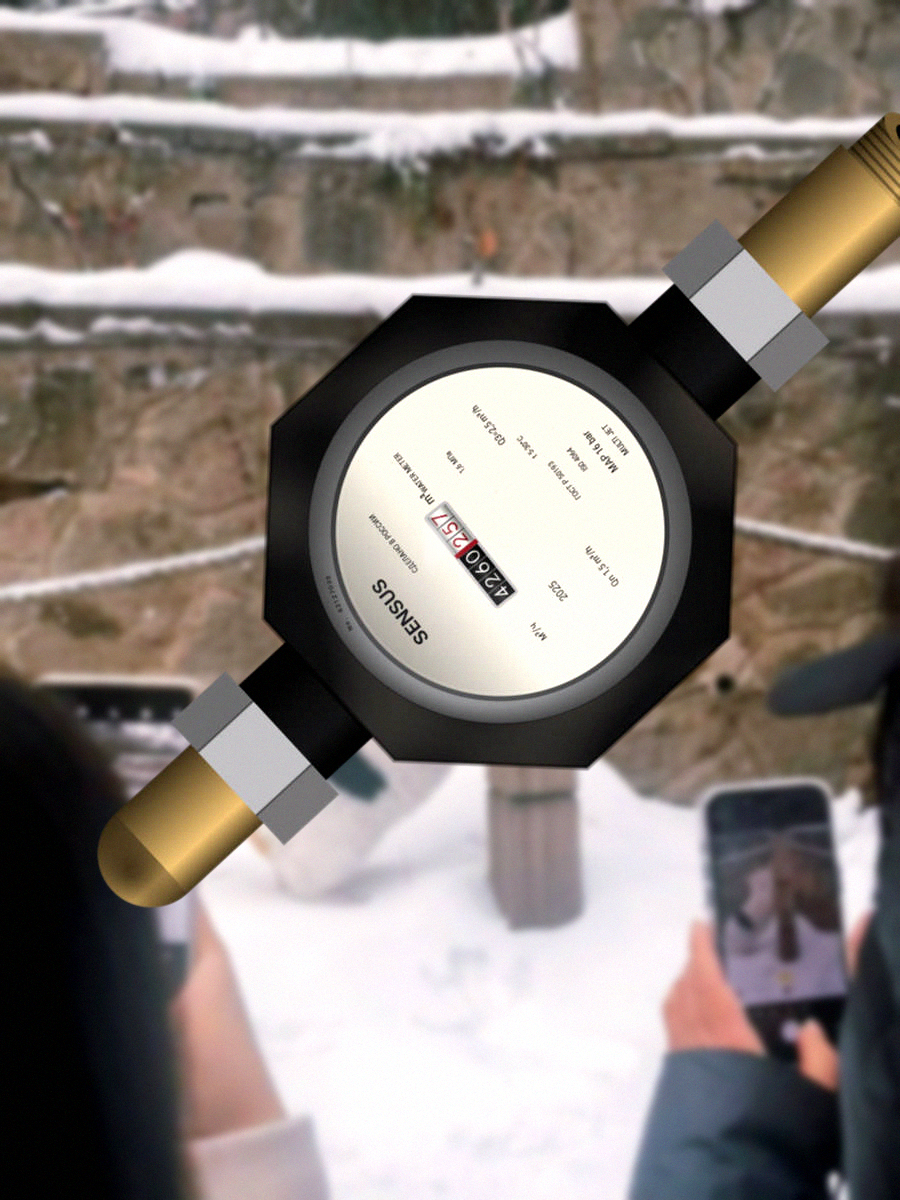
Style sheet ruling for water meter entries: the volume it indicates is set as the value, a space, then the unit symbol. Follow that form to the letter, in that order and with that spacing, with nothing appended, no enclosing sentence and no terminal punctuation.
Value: 4260.257 m³
